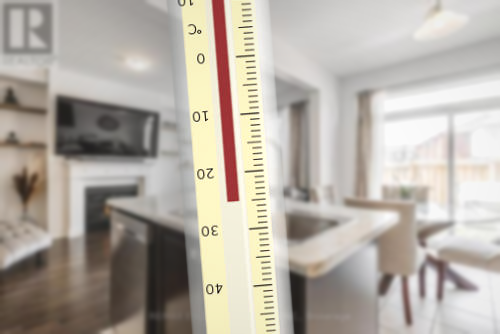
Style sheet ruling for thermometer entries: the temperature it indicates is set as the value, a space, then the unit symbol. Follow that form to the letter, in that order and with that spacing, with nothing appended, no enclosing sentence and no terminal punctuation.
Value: 25 °C
